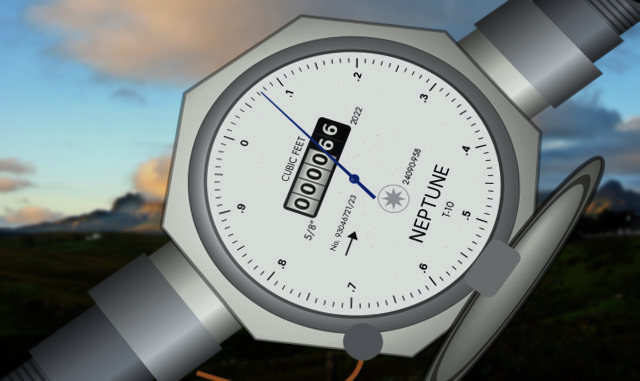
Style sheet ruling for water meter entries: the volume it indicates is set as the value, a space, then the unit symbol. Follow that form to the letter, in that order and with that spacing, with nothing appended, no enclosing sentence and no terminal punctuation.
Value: 66.07 ft³
